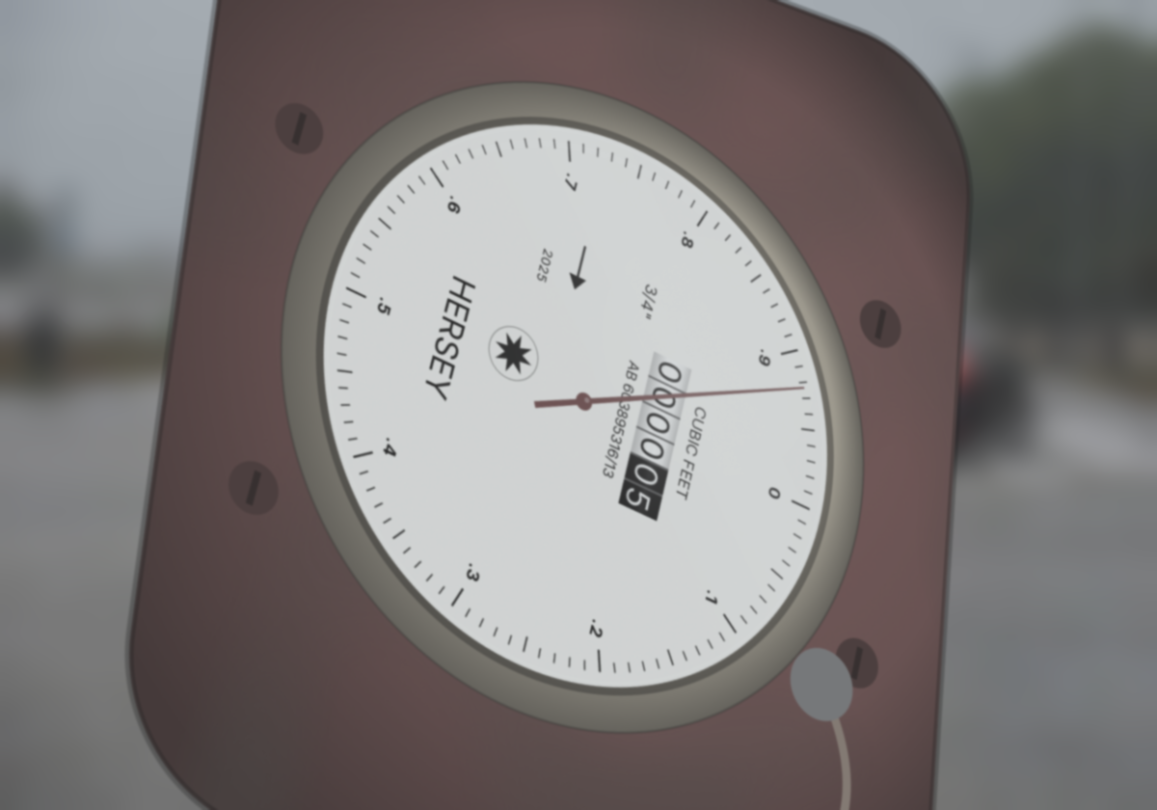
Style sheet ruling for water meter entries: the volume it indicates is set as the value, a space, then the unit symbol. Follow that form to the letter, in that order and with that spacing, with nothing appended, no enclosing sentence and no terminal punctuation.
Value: 4.92 ft³
